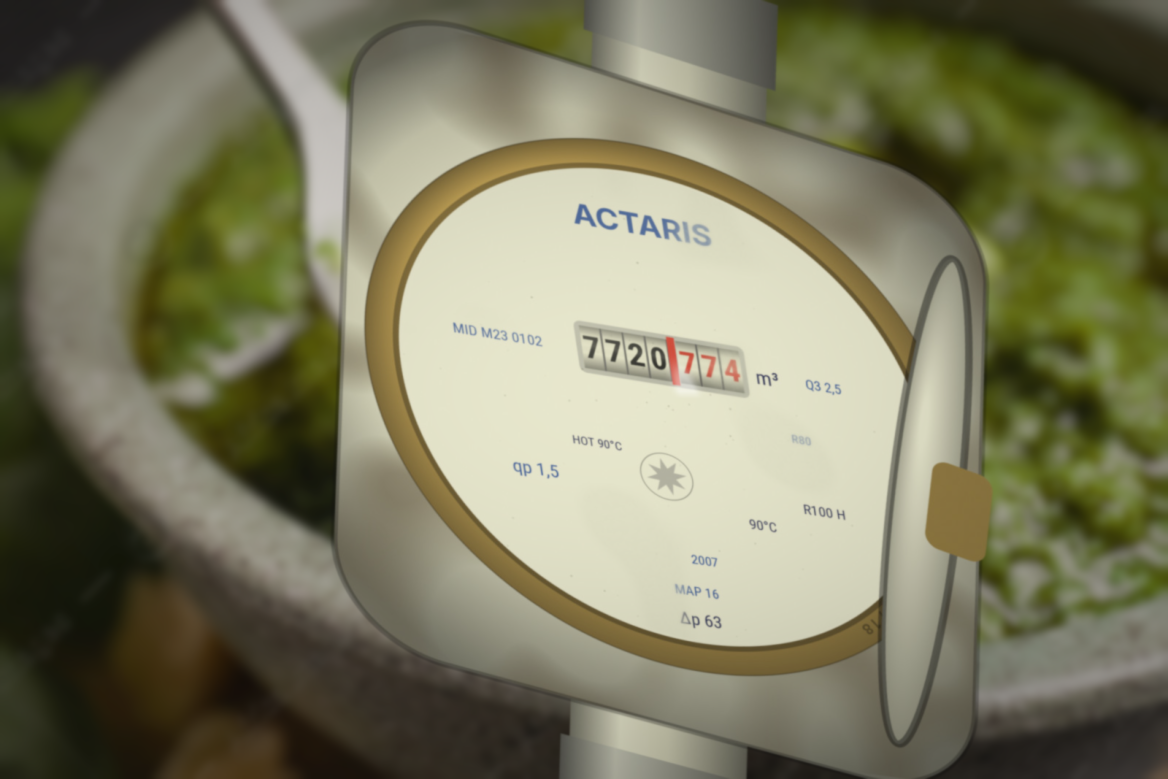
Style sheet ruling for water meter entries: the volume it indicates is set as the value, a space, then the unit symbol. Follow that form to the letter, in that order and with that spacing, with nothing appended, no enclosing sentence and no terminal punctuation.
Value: 7720.774 m³
